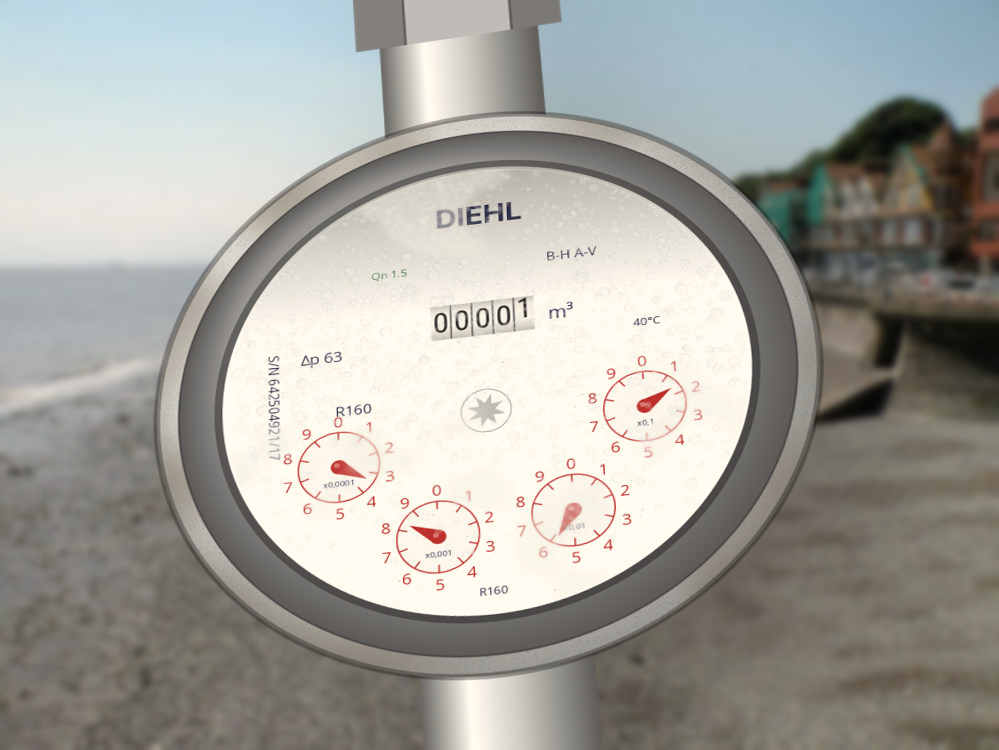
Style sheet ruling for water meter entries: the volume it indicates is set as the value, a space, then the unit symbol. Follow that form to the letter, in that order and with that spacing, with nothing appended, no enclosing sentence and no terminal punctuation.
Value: 1.1583 m³
